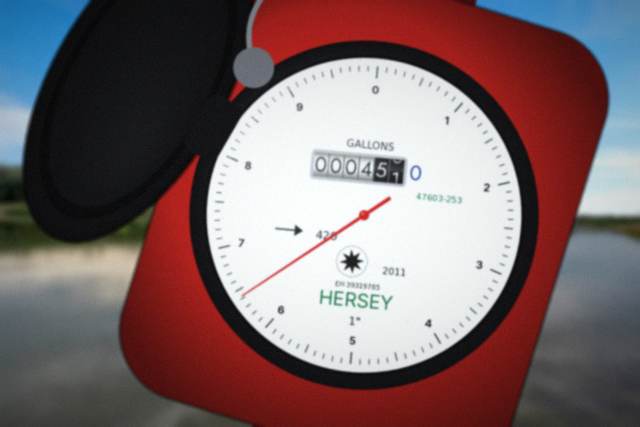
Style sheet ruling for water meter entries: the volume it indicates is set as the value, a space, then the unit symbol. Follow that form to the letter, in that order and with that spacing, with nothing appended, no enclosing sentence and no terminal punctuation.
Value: 4506.4 gal
